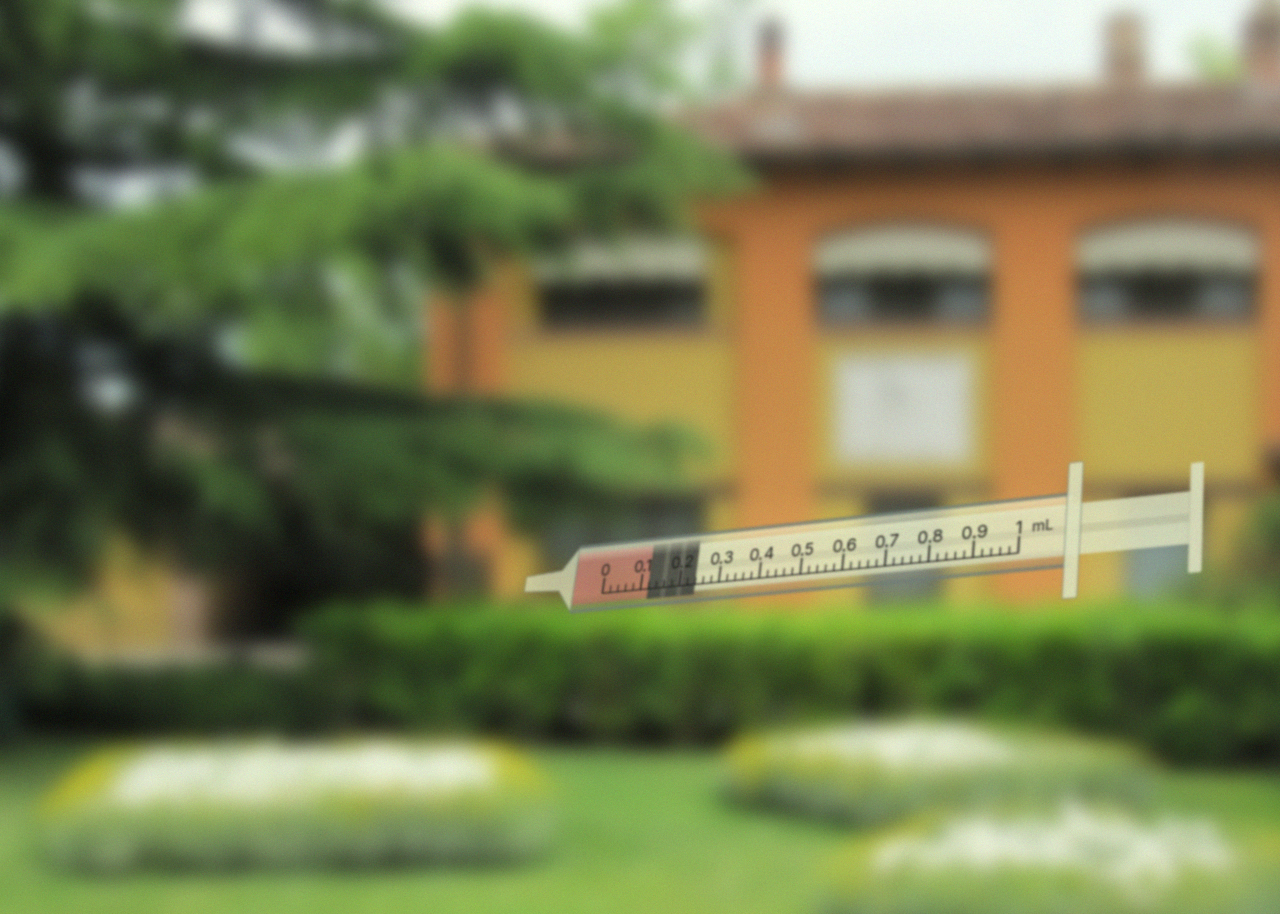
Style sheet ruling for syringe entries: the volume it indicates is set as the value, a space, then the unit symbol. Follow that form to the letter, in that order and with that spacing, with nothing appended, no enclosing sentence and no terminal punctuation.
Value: 0.12 mL
